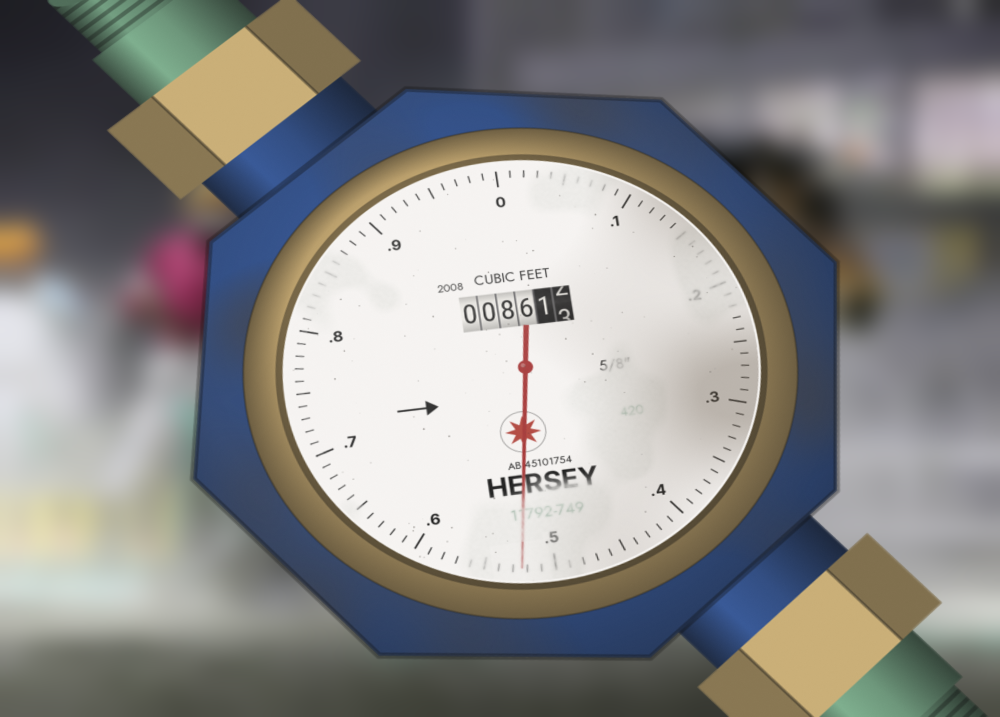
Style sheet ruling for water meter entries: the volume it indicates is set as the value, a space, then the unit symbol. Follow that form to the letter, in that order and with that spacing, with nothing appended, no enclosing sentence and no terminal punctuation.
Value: 8612.52 ft³
